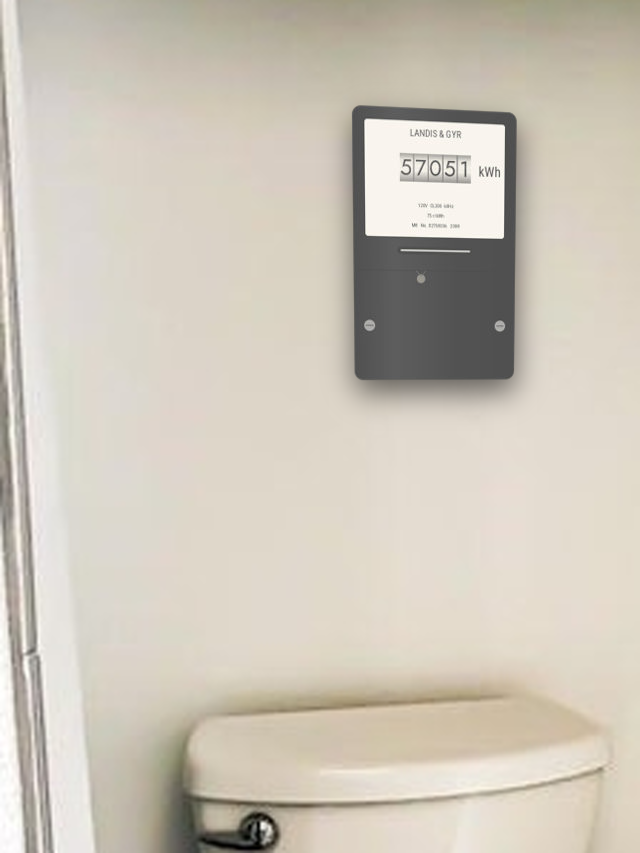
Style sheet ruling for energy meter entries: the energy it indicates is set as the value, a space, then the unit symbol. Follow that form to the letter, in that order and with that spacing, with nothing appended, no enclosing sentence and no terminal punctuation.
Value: 57051 kWh
